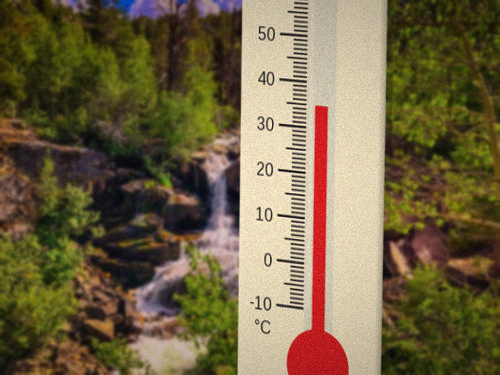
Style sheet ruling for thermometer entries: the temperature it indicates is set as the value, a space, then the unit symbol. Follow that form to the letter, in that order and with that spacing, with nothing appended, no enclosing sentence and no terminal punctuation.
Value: 35 °C
